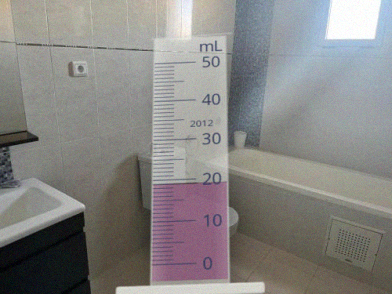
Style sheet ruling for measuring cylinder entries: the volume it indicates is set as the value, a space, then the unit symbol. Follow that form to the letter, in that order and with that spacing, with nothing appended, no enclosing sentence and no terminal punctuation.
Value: 19 mL
